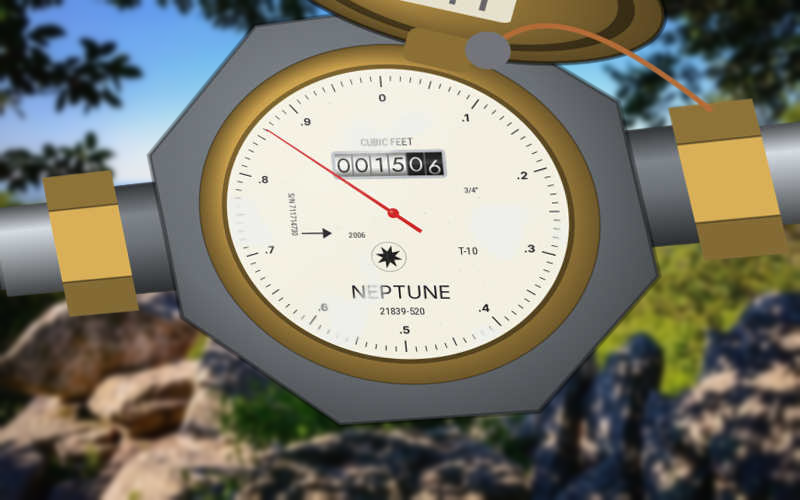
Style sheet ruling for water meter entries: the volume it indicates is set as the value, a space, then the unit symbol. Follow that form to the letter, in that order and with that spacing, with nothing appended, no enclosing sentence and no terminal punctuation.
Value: 1505.86 ft³
